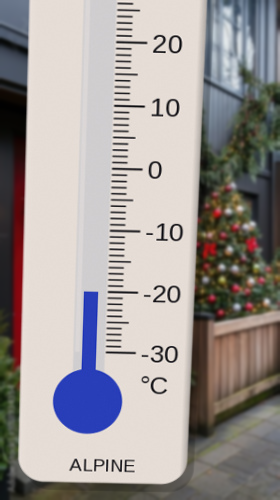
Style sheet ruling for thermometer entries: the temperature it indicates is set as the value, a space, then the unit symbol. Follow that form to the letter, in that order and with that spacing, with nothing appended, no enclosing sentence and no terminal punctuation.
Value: -20 °C
